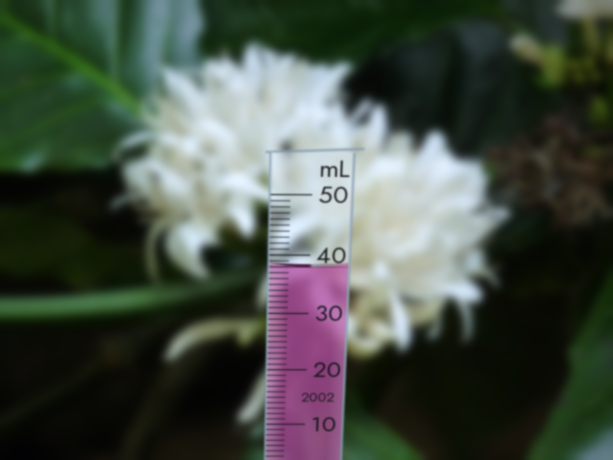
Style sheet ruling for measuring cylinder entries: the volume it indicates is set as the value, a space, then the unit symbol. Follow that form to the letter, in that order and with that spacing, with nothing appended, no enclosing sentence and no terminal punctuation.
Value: 38 mL
